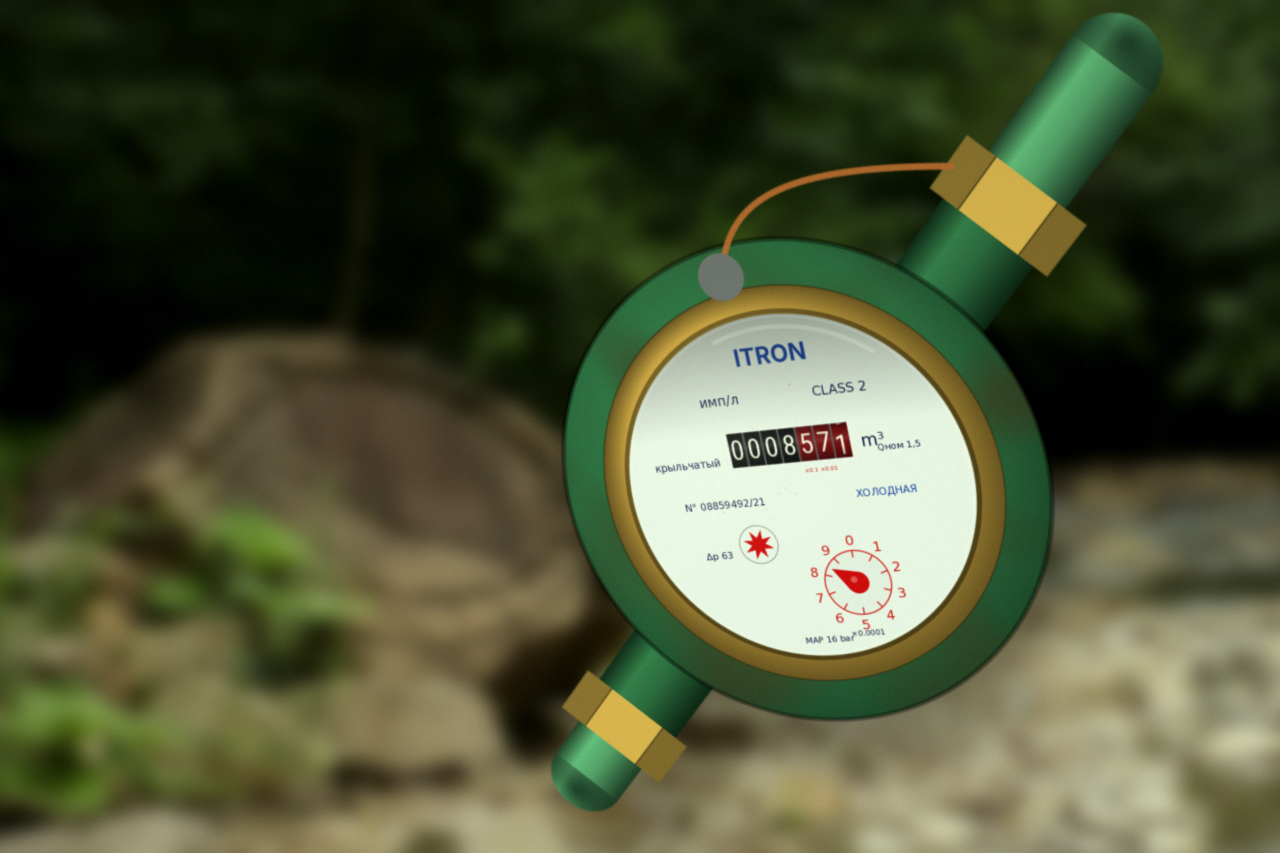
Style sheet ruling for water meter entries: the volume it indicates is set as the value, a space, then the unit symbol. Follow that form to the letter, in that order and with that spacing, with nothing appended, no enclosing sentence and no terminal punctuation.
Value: 8.5708 m³
